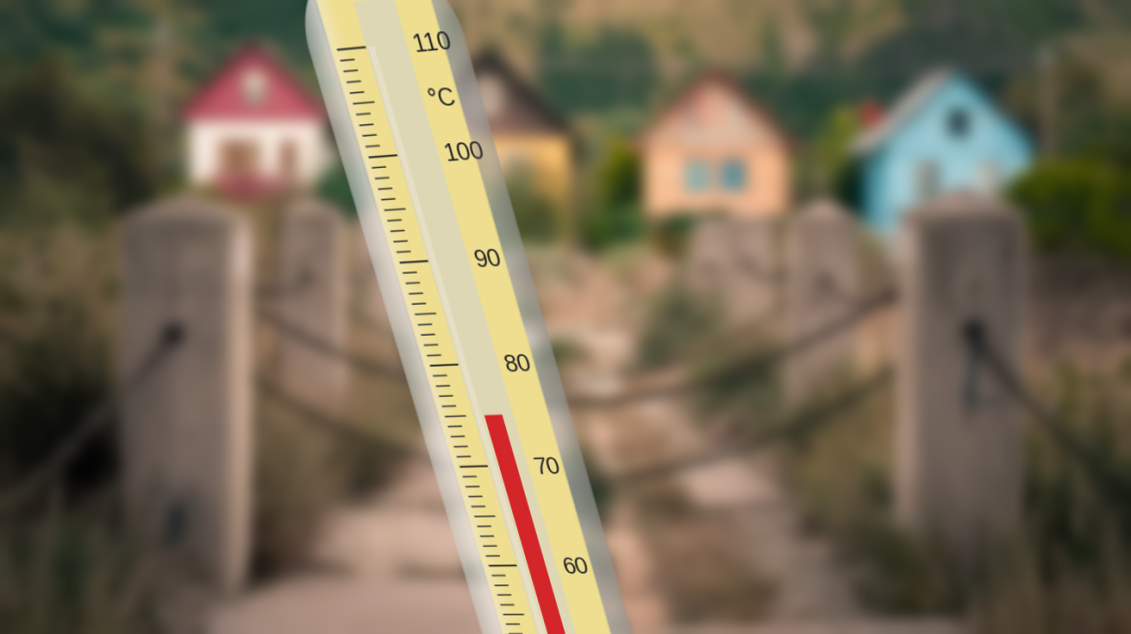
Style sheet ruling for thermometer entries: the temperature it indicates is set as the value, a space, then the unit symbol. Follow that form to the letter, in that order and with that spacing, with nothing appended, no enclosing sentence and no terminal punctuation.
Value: 75 °C
